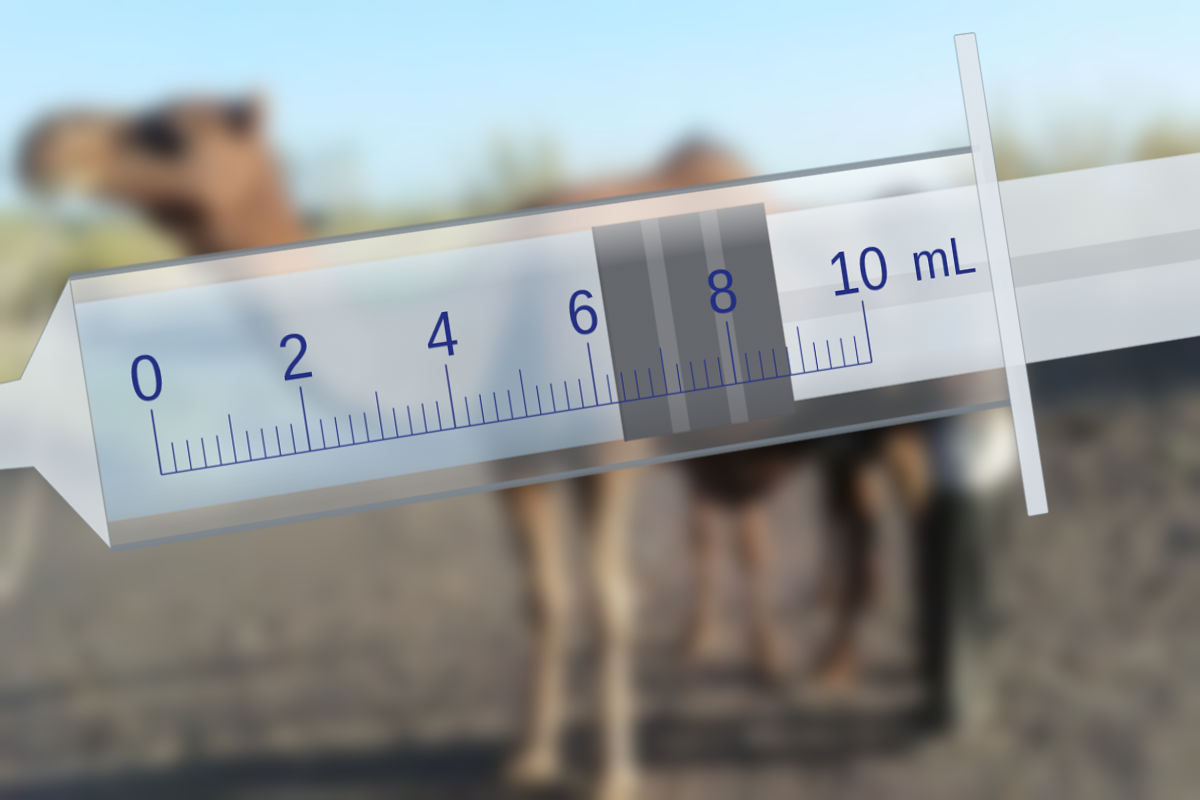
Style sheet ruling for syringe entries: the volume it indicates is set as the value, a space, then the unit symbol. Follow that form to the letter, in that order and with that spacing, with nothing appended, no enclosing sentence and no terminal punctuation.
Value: 6.3 mL
